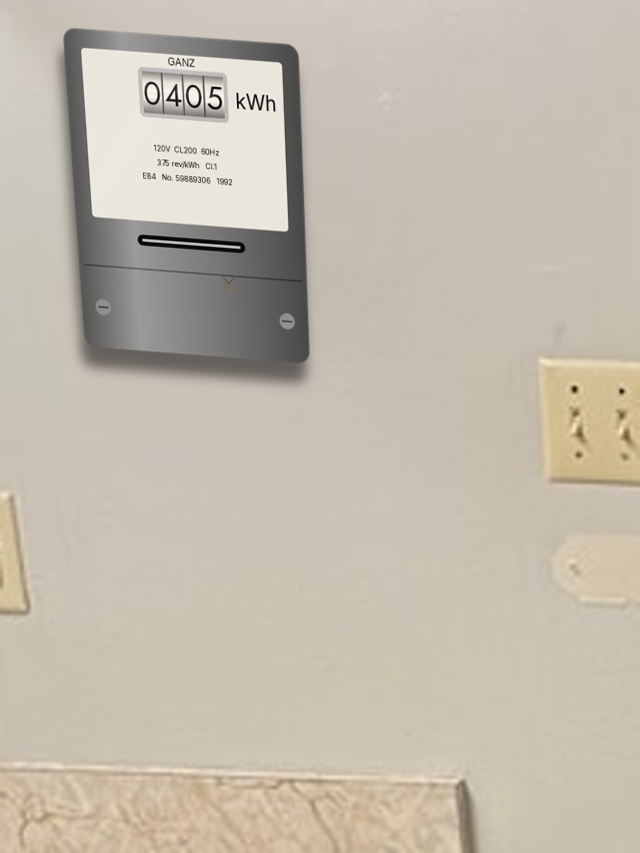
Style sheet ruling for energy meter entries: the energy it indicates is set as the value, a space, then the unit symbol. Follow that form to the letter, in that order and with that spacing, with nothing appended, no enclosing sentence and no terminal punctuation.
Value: 405 kWh
